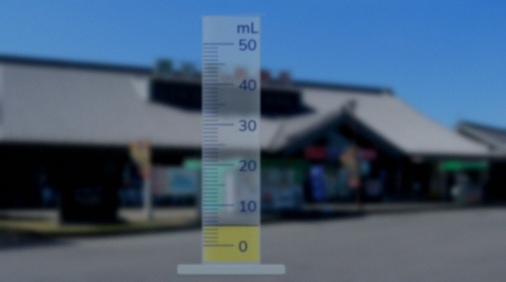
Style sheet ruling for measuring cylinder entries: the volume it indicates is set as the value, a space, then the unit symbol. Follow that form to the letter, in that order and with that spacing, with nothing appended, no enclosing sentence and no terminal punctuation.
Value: 5 mL
